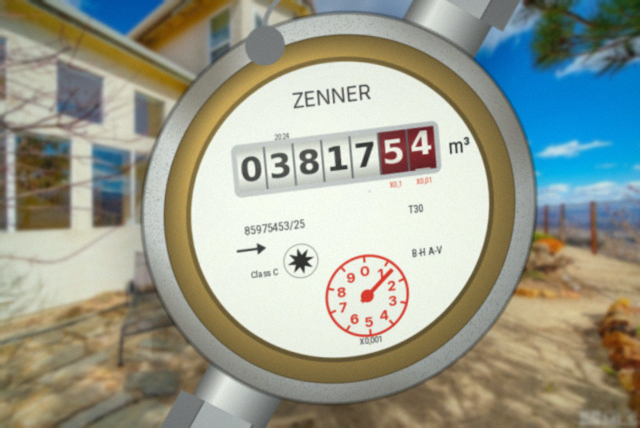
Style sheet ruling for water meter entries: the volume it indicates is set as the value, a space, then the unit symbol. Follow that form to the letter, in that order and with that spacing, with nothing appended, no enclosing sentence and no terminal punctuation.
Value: 3817.541 m³
